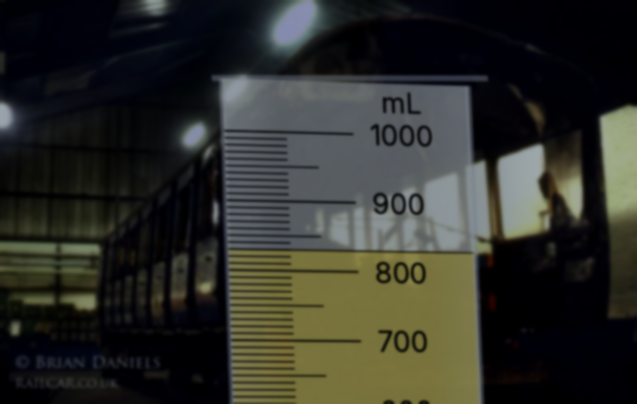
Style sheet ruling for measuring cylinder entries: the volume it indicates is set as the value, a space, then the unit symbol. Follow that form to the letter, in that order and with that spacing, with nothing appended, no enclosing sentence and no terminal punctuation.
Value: 830 mL
